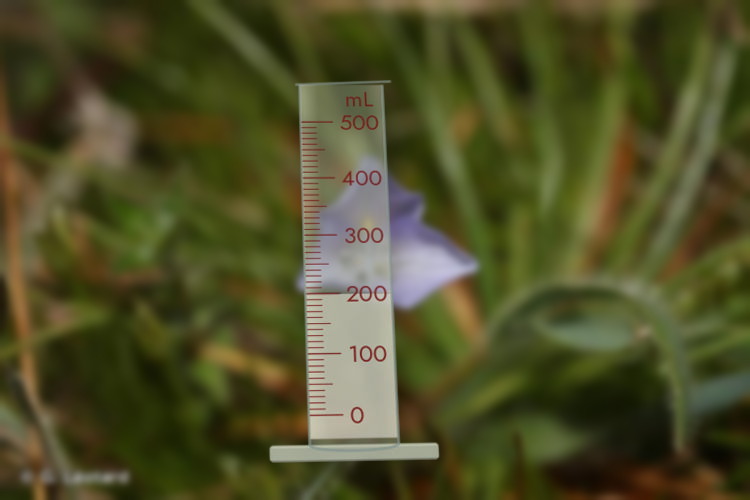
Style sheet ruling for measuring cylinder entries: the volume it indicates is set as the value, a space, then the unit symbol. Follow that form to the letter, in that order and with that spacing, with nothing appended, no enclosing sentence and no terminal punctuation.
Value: 200 mL
